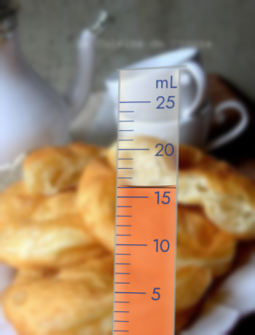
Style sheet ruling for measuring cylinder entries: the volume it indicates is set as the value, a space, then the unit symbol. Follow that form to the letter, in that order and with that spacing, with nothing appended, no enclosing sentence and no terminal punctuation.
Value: 16 mL
